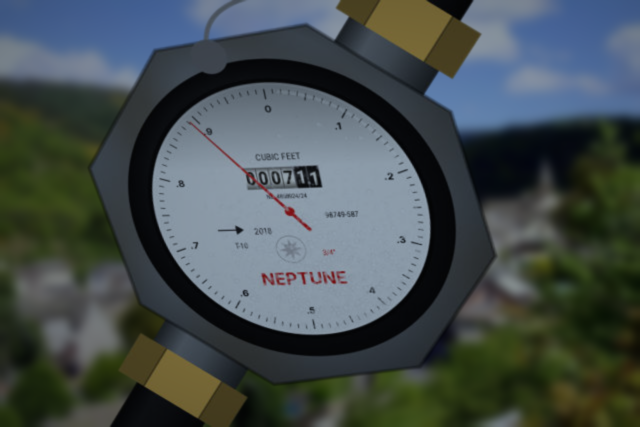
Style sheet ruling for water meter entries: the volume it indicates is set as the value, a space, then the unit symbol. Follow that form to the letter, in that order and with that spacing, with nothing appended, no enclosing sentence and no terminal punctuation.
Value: 710.89 ft³
